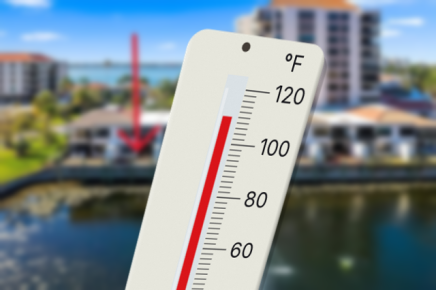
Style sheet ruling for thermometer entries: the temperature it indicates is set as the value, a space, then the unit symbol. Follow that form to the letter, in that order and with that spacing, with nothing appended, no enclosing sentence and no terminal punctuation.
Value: 110 °F
